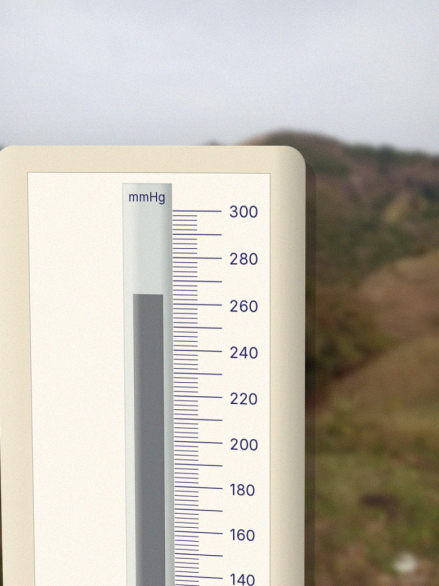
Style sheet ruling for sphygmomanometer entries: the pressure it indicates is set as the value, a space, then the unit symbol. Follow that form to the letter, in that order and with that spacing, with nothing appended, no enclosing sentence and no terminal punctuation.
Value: 264 mmHg
